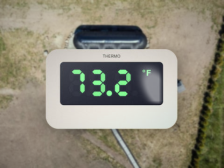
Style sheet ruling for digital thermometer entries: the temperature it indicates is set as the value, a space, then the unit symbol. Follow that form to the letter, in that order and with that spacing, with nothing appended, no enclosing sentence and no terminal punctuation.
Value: 73.2 °F
